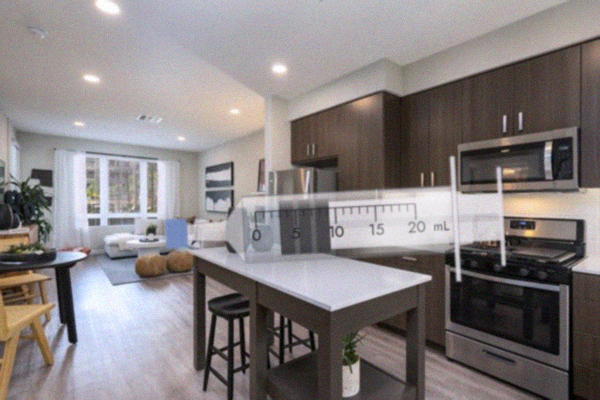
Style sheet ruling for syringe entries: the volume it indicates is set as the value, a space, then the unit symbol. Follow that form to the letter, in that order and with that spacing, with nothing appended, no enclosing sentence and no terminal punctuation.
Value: 3 mL
